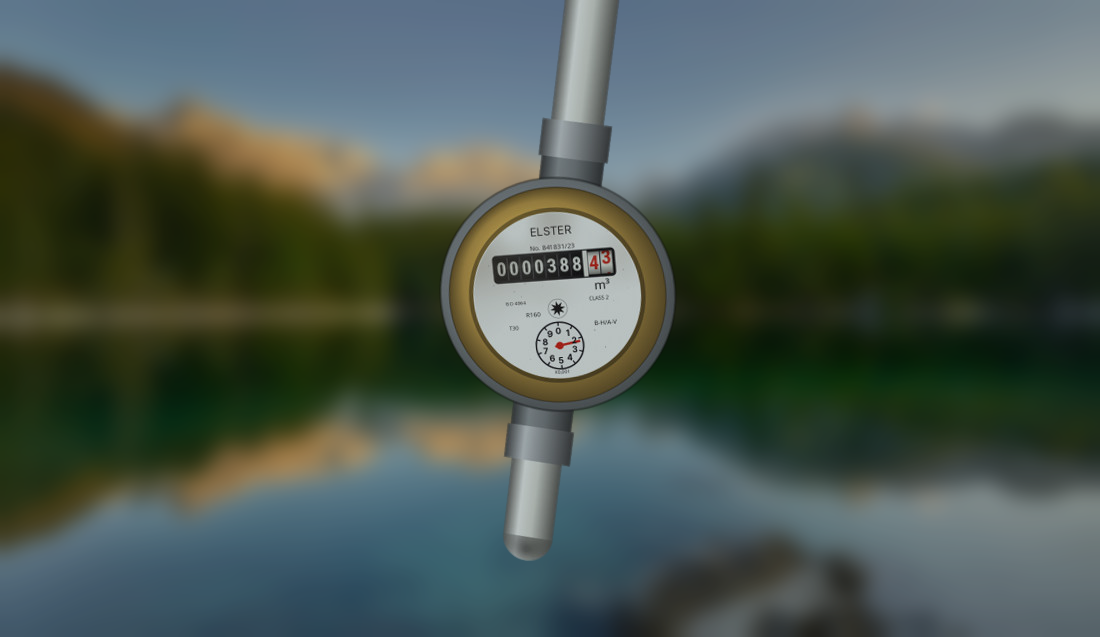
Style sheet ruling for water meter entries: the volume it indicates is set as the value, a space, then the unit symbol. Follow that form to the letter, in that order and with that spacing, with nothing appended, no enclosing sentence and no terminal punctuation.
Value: 388.432 m³
